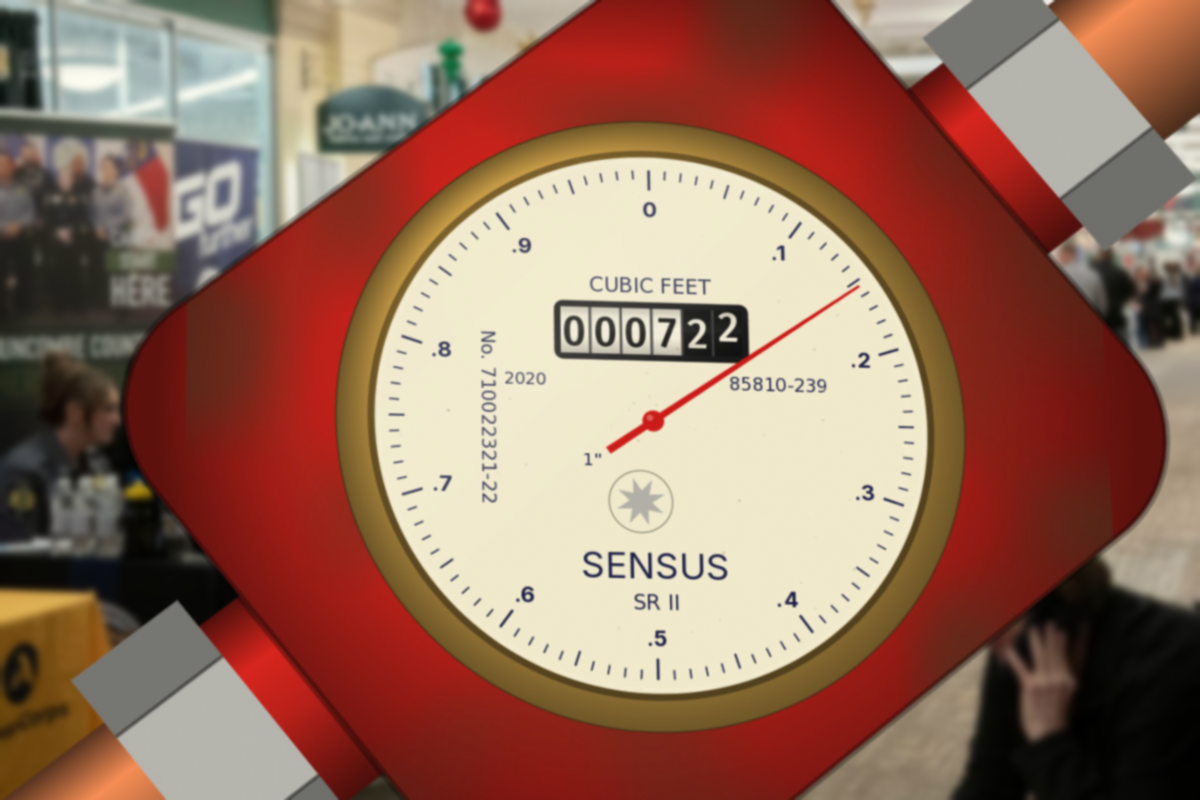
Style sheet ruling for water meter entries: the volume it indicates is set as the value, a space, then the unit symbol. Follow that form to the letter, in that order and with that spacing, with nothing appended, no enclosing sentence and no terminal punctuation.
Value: 722.15 ft³
